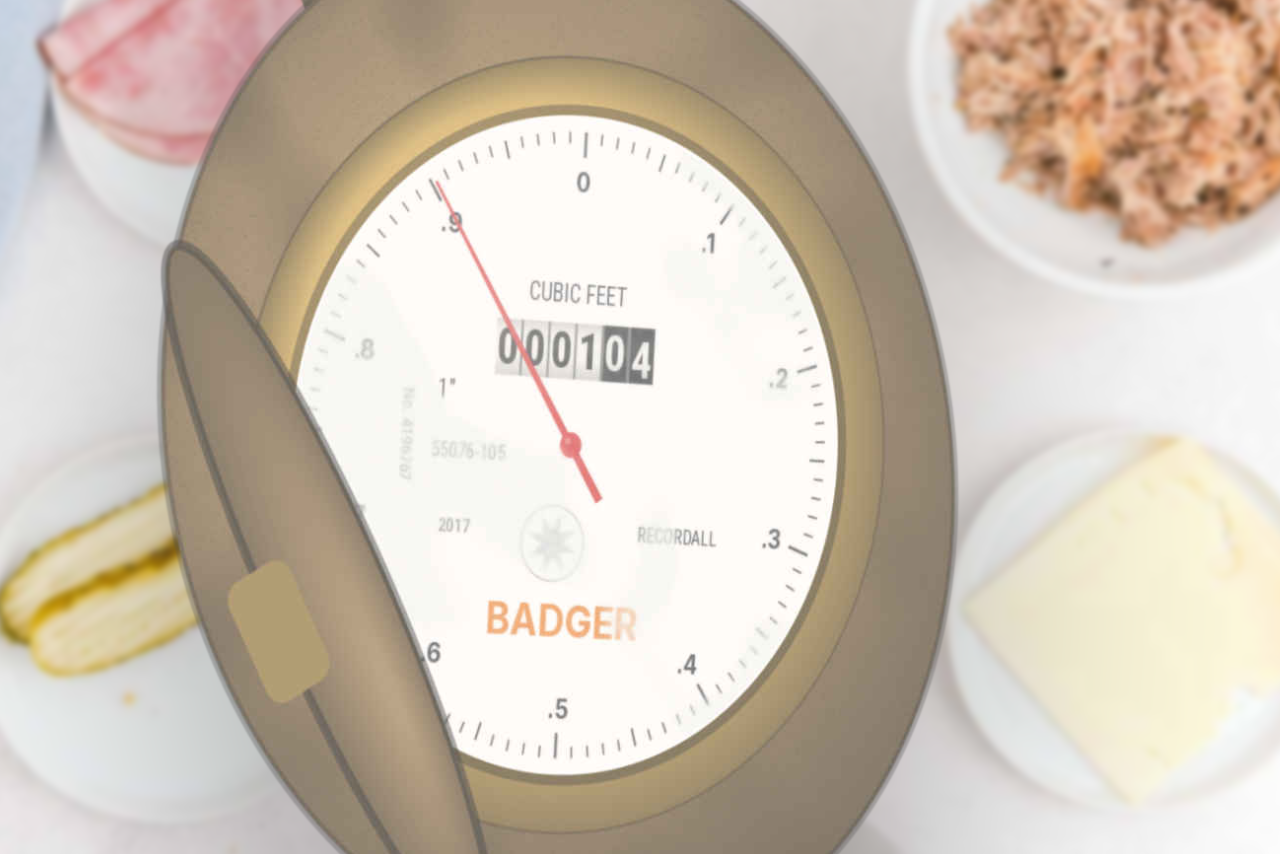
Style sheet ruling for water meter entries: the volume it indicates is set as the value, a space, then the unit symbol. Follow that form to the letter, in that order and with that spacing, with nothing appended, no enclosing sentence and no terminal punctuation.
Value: 103.90 ft³
